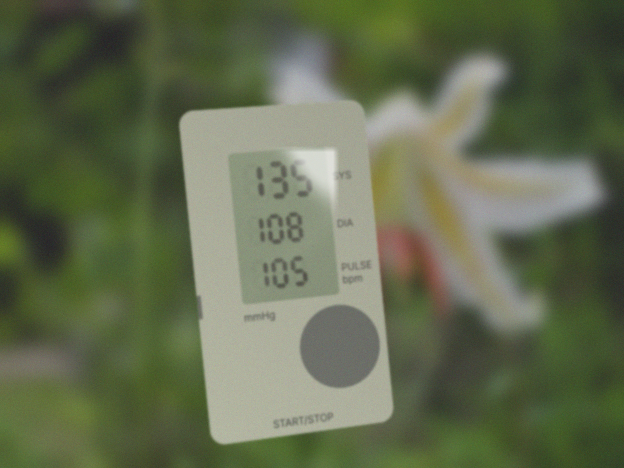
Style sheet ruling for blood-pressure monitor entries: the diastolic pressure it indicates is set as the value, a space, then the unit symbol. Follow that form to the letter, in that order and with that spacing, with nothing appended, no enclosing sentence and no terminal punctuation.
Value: 108 mmHg
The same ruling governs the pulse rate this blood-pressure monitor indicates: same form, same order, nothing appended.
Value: 105 bpm
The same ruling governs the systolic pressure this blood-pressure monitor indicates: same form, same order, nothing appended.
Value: 135 mmHg
